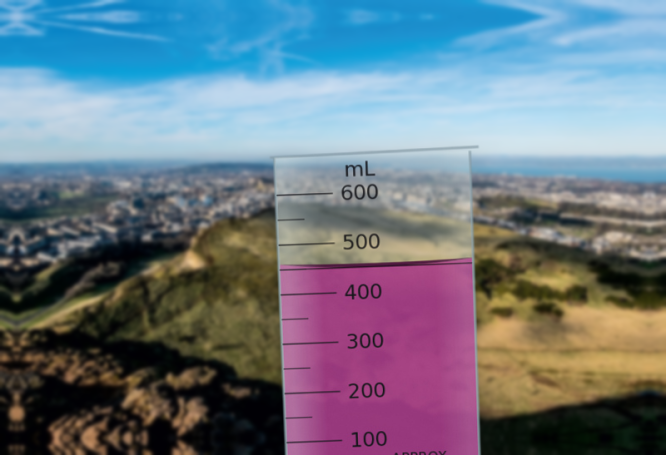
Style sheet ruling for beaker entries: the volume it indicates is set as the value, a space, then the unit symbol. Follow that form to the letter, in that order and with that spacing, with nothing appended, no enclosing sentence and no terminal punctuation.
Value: 450 mL
